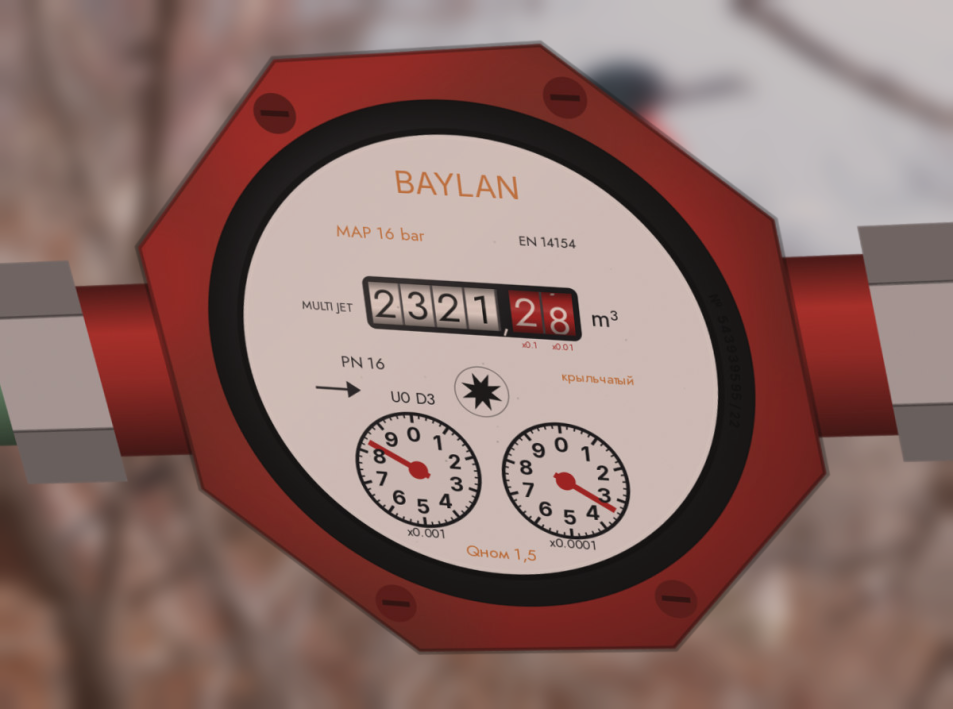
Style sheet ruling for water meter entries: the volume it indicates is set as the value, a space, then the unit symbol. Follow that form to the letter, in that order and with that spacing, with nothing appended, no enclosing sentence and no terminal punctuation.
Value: 2321.2783 m³
